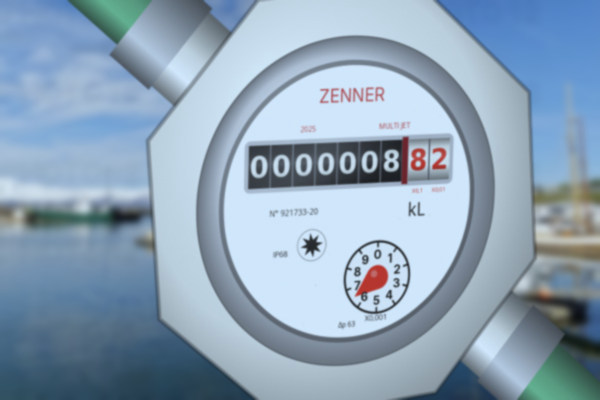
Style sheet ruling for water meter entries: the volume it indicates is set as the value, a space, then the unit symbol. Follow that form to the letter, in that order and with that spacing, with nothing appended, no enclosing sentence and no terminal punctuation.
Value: 8.826 kL
